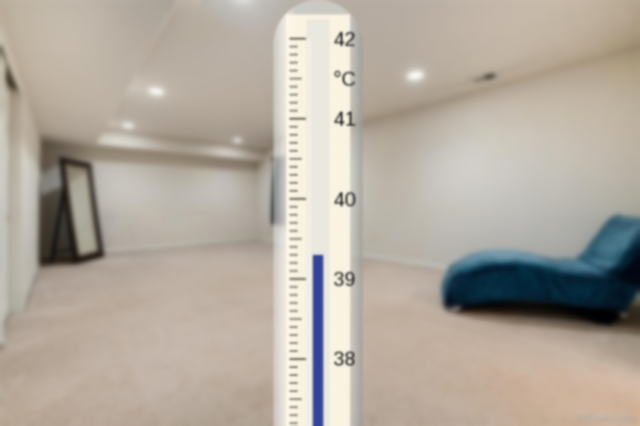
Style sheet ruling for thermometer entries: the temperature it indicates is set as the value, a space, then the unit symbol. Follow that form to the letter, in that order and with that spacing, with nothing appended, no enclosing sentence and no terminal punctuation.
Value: 39.3 °C
